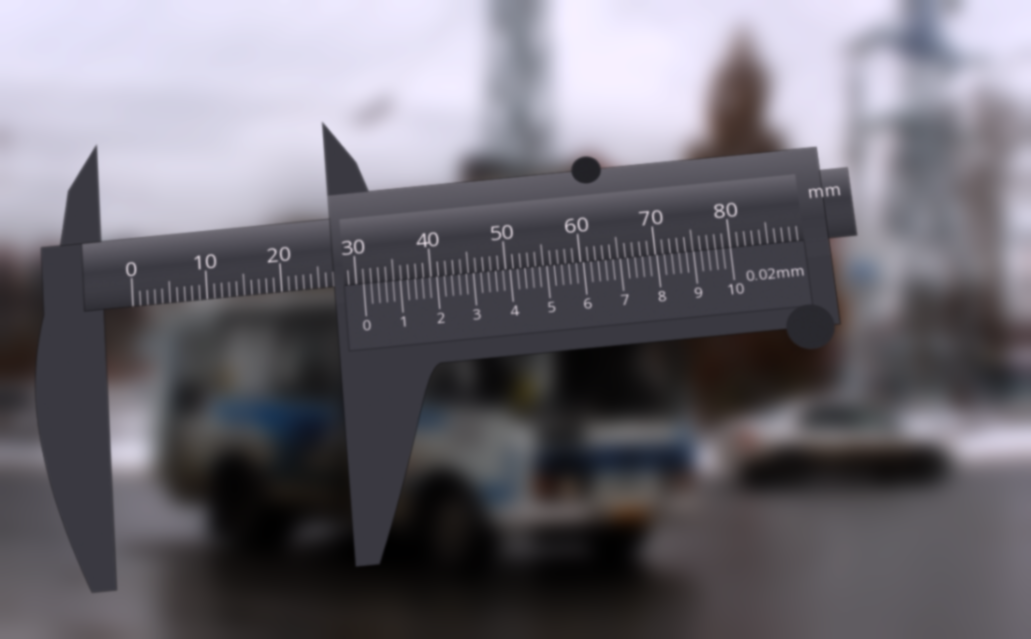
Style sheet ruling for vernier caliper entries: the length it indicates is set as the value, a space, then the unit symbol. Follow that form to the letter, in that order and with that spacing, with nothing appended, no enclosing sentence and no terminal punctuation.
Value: 31.0 mm
